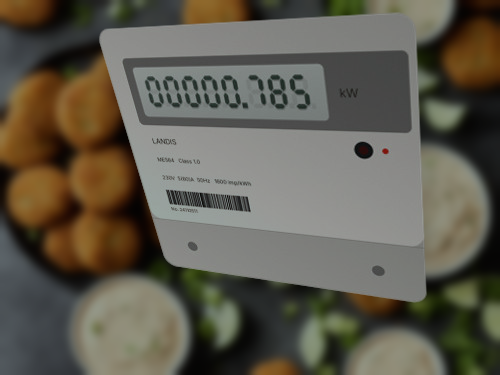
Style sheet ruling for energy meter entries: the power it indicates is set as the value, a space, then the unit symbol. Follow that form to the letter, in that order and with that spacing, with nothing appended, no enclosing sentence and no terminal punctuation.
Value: 0.785 kW
